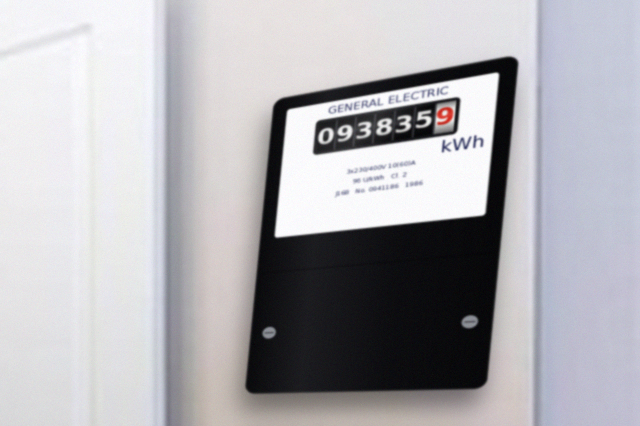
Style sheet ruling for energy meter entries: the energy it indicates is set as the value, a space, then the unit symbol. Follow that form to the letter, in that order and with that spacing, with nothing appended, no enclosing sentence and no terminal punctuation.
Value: 93835.9 kWh
